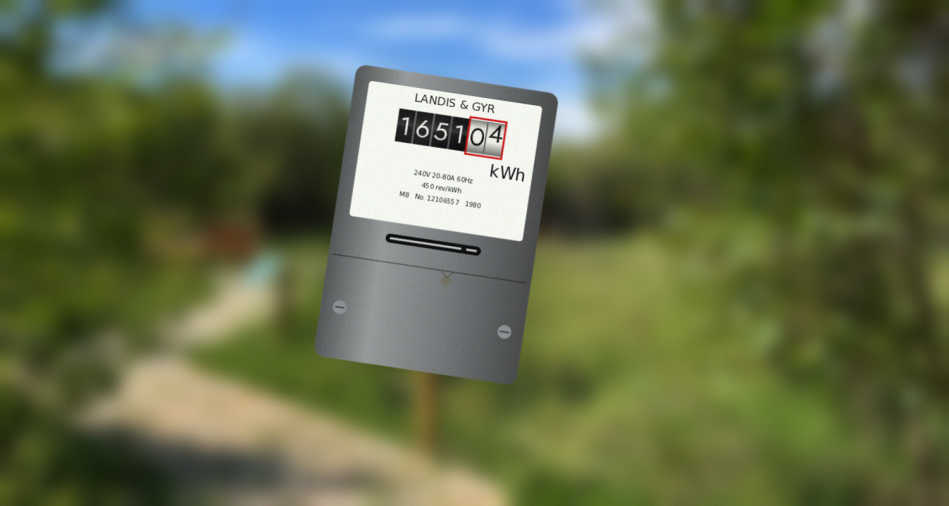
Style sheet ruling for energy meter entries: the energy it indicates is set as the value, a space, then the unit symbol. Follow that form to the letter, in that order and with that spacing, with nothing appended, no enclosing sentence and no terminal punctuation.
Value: 1651.04 kWh
